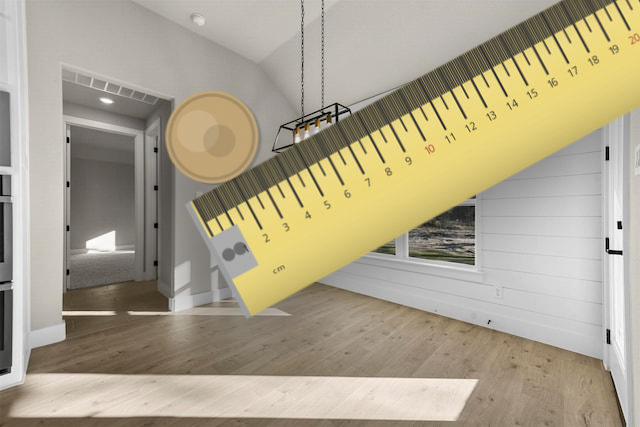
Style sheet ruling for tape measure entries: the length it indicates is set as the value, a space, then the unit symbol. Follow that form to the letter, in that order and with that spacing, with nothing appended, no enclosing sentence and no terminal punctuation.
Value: 4 cm
